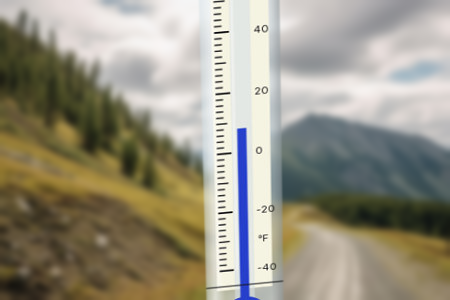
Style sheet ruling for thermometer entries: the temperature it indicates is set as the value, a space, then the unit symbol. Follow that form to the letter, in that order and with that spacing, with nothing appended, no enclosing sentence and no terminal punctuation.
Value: 8 °F
